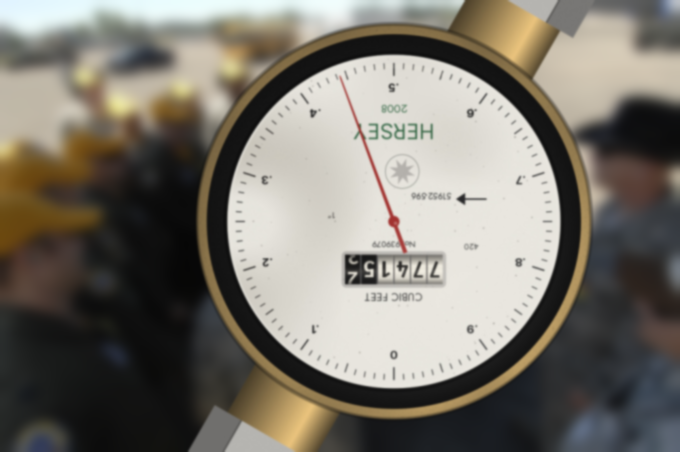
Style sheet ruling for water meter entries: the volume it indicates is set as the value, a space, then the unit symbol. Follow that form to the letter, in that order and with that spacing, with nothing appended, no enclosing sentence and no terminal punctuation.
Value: 774152.44 ft³
